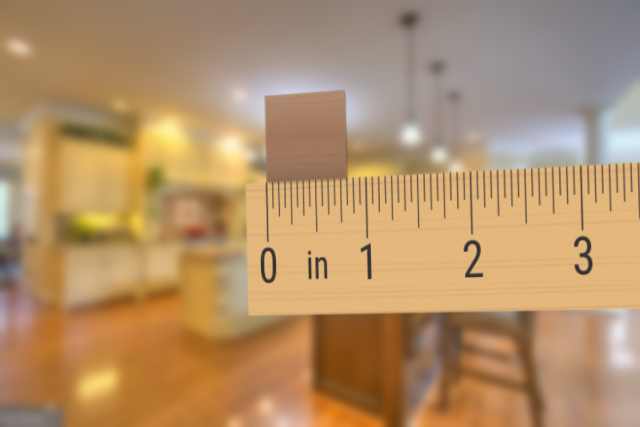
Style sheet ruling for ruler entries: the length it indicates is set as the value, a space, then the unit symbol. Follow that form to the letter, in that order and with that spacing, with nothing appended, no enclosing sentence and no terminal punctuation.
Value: 0.8125 in
